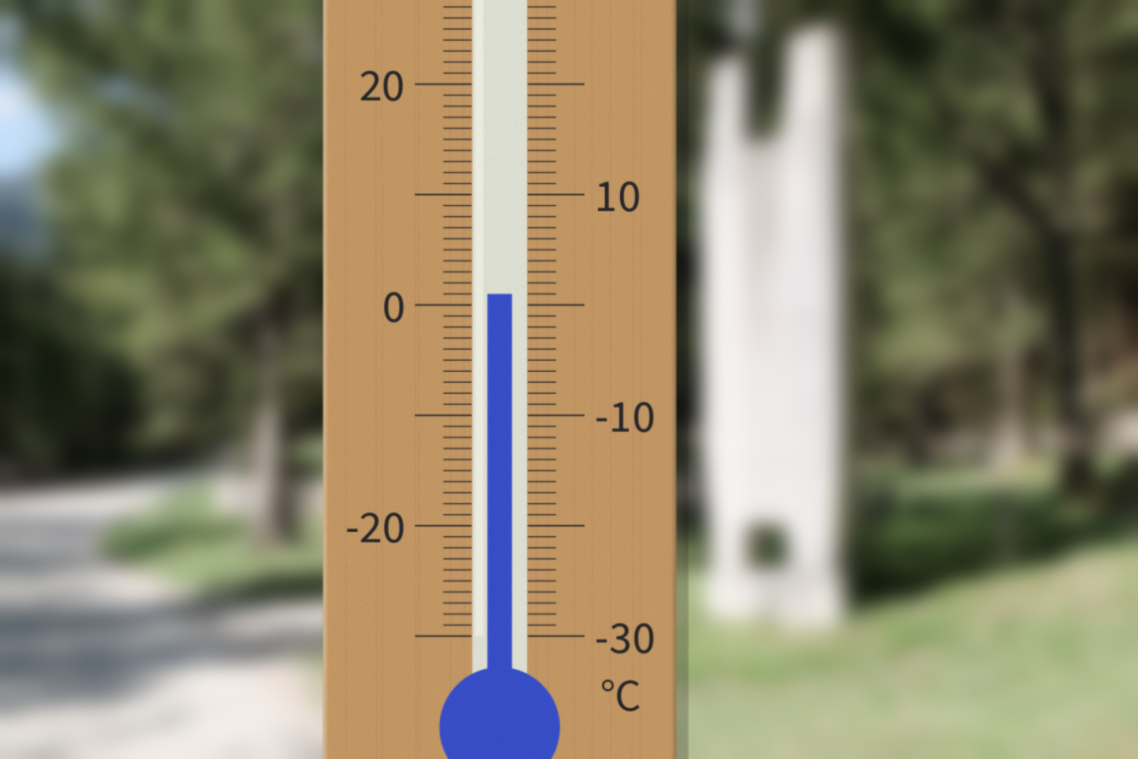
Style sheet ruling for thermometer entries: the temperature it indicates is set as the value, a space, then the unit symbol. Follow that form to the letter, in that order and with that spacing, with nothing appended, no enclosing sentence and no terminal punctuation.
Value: 1 °C
